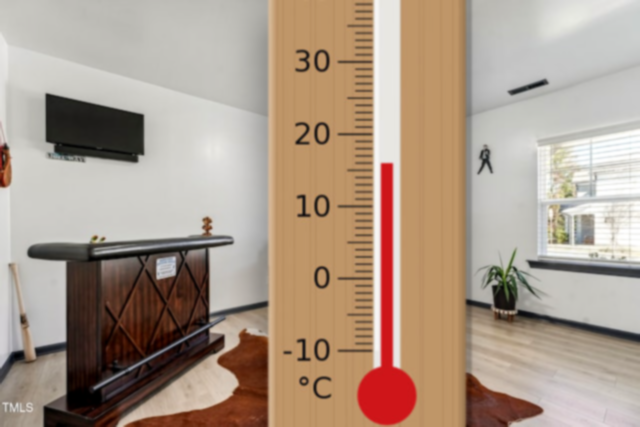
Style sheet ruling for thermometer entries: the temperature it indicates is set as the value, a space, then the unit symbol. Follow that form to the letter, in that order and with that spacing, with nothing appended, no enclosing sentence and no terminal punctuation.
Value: 16 °C
